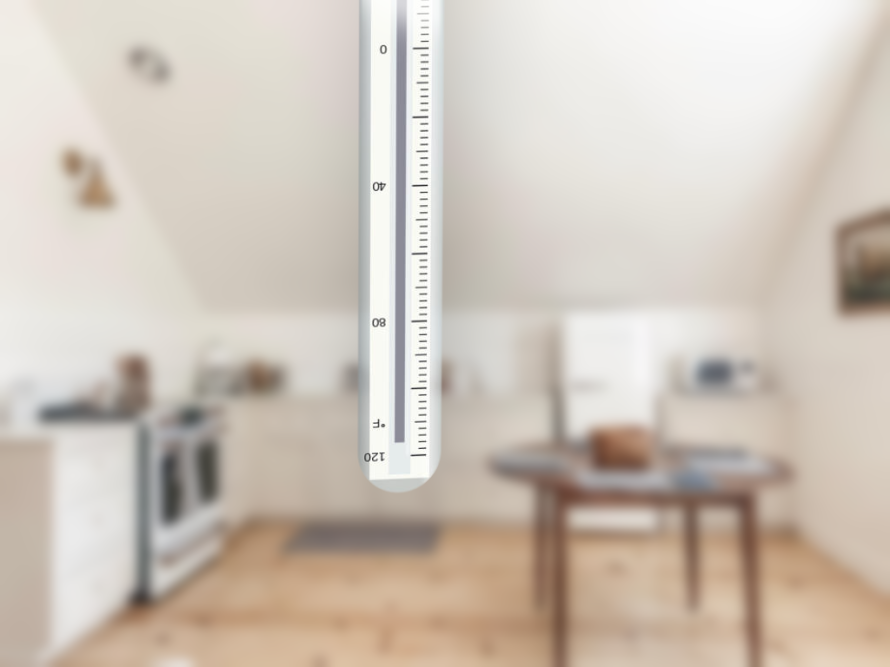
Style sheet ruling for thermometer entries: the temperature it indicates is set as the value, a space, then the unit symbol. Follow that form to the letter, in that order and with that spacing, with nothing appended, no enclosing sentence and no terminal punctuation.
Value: 116 °F
